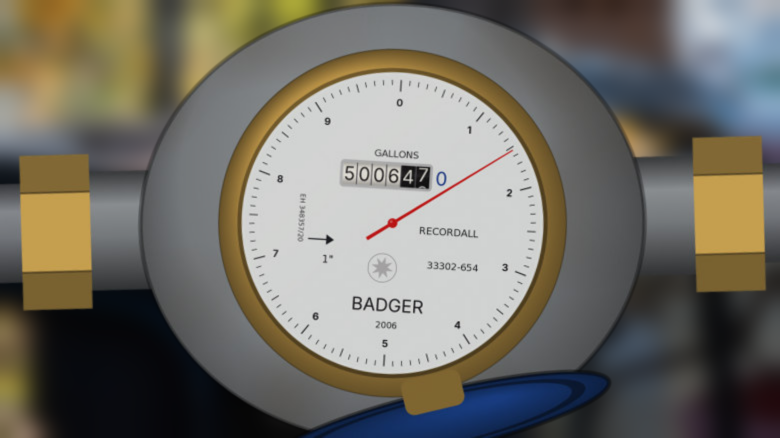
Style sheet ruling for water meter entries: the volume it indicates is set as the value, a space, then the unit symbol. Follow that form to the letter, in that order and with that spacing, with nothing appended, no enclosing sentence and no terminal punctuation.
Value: 5006471.5 gal
